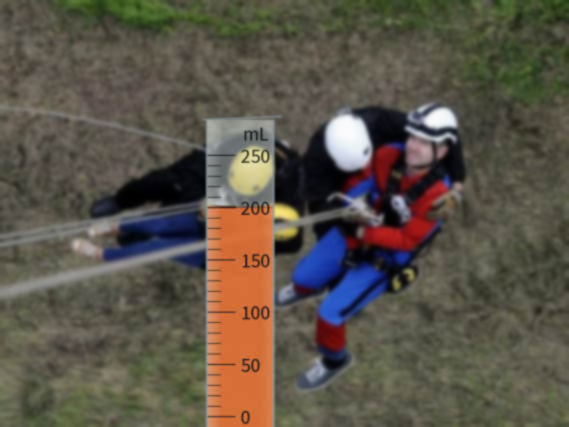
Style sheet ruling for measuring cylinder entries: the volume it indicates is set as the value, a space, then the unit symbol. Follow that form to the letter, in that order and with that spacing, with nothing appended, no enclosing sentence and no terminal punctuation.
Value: 200 mL
